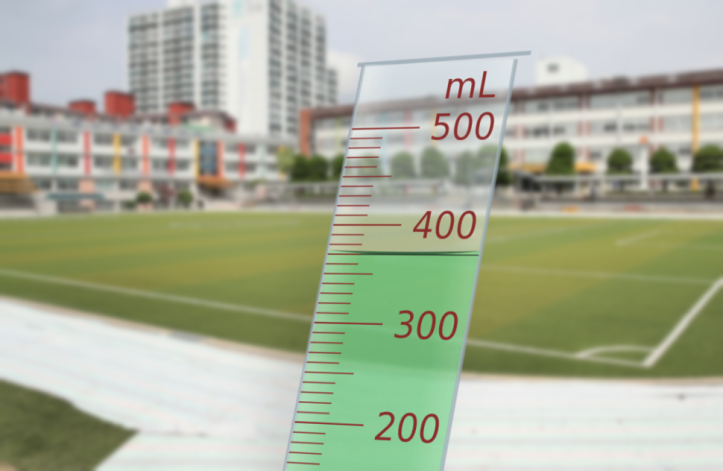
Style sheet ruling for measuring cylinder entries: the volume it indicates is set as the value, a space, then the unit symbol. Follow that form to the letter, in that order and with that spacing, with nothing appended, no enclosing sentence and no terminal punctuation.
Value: 370 mL
